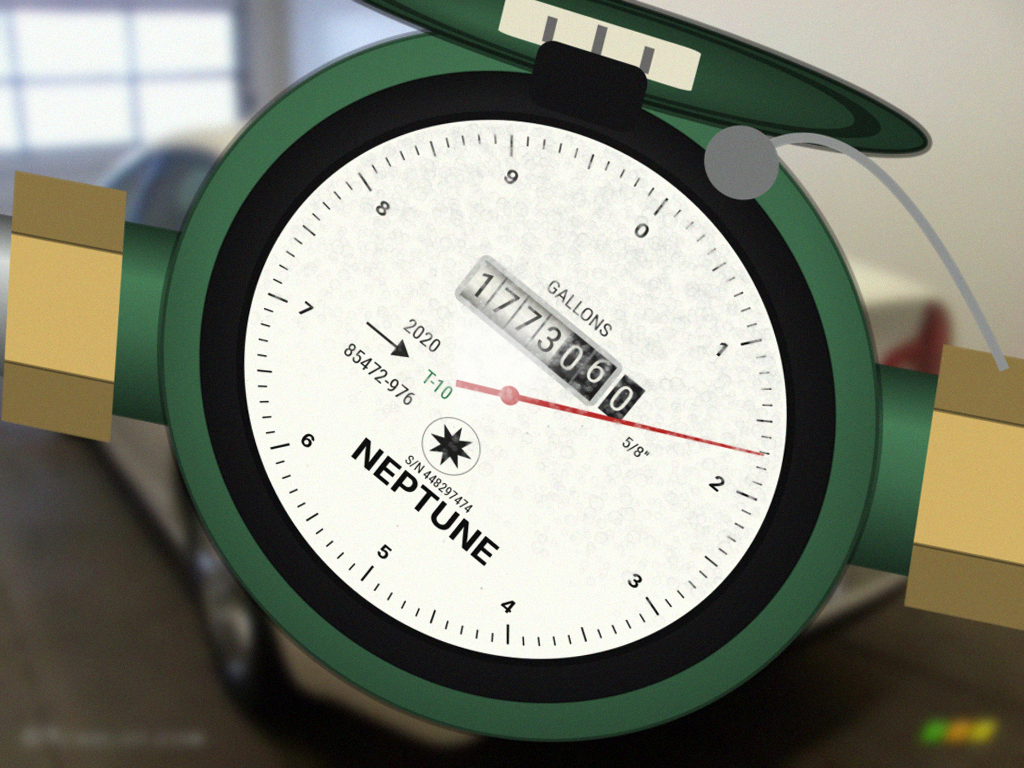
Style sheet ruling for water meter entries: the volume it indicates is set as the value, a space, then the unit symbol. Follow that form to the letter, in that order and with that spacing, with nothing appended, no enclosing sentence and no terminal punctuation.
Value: 1773061.7 gal
